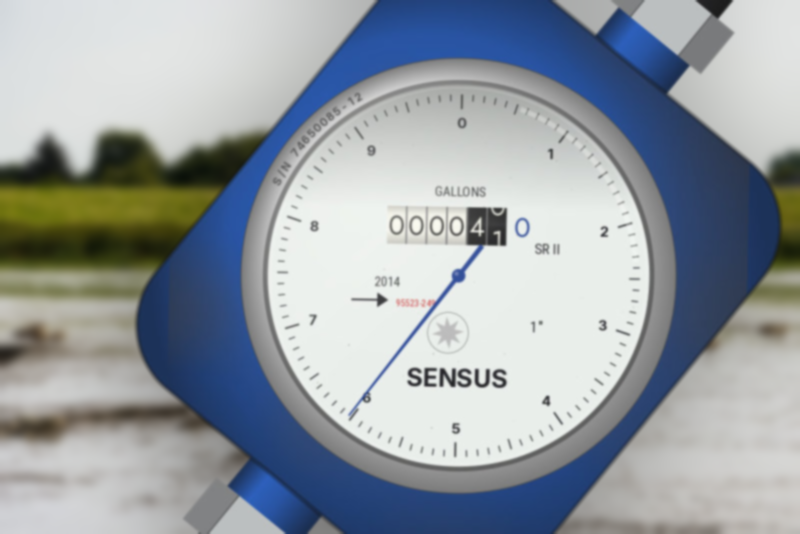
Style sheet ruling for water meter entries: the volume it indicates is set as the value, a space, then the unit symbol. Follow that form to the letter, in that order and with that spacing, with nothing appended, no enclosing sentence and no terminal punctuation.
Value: 406.0 gal
